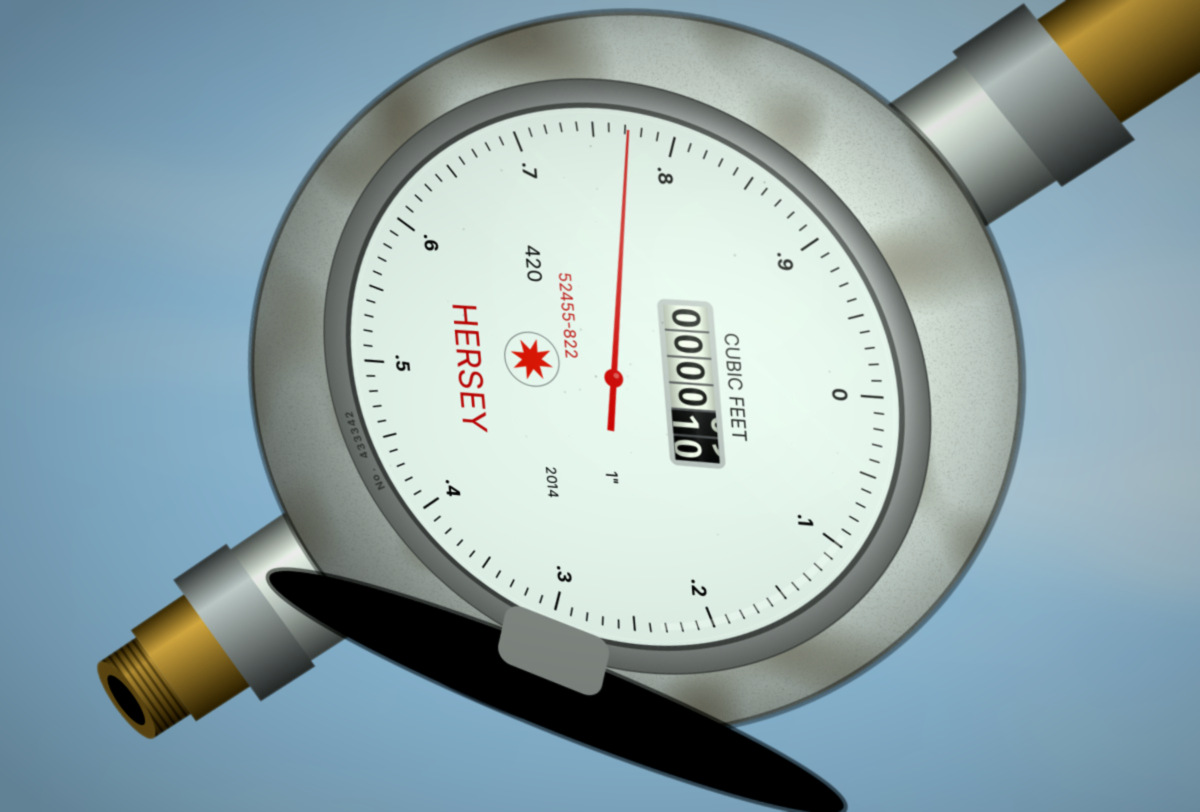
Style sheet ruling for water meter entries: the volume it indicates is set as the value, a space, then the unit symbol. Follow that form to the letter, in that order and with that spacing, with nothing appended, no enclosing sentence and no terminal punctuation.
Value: 9.77 ft³
